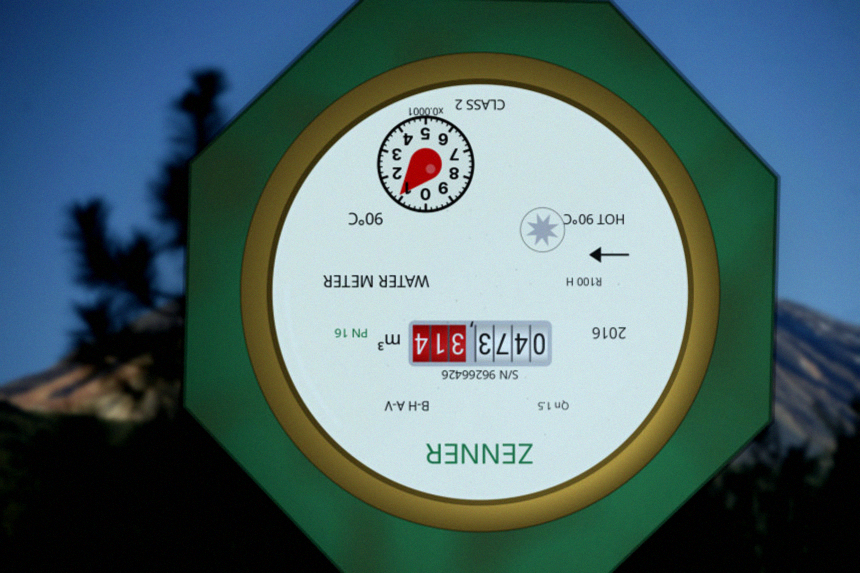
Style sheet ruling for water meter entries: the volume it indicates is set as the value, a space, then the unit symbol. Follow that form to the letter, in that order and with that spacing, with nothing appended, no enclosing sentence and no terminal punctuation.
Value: 473.3141 m³
